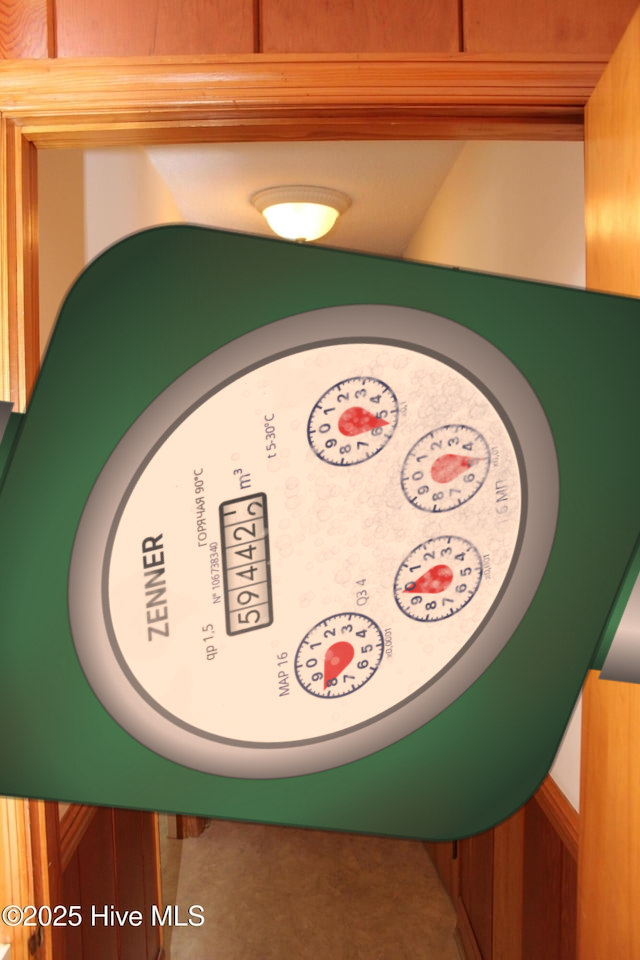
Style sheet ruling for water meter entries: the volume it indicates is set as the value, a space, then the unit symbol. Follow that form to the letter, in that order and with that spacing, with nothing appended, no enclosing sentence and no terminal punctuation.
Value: 594421.5498 m³
